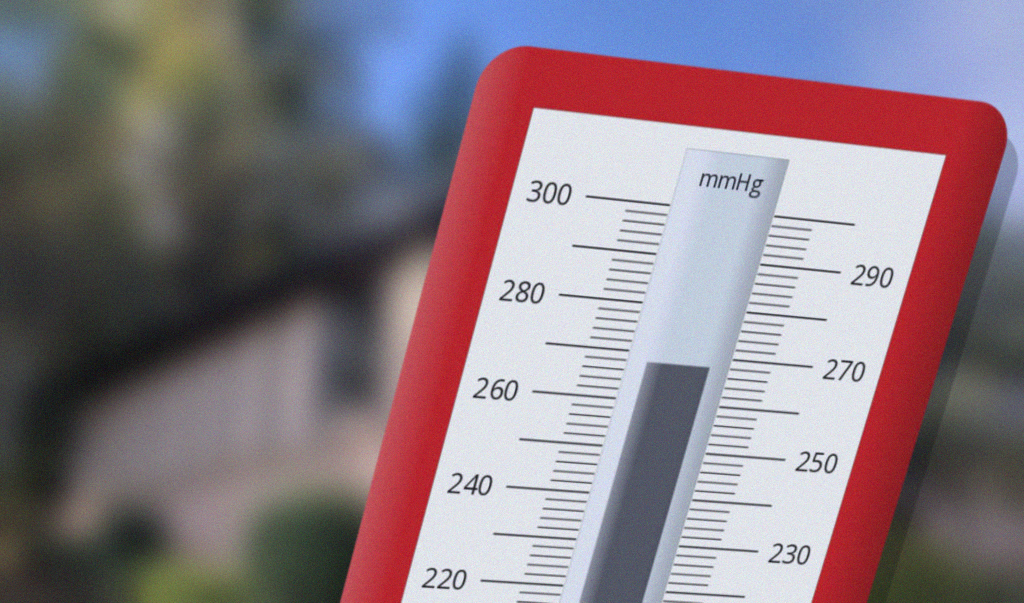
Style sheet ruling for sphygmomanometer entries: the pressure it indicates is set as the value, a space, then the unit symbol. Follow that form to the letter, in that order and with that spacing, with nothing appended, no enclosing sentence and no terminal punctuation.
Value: 268 mmHg
